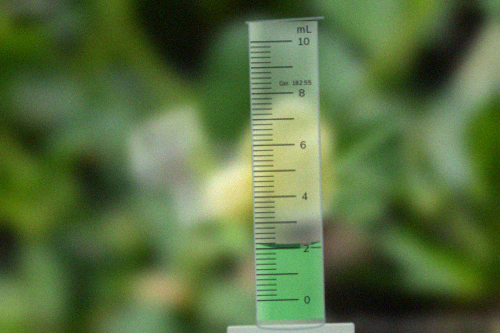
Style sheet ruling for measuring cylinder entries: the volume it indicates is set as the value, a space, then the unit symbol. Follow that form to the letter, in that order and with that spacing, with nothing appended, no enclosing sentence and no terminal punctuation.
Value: 2 mL
